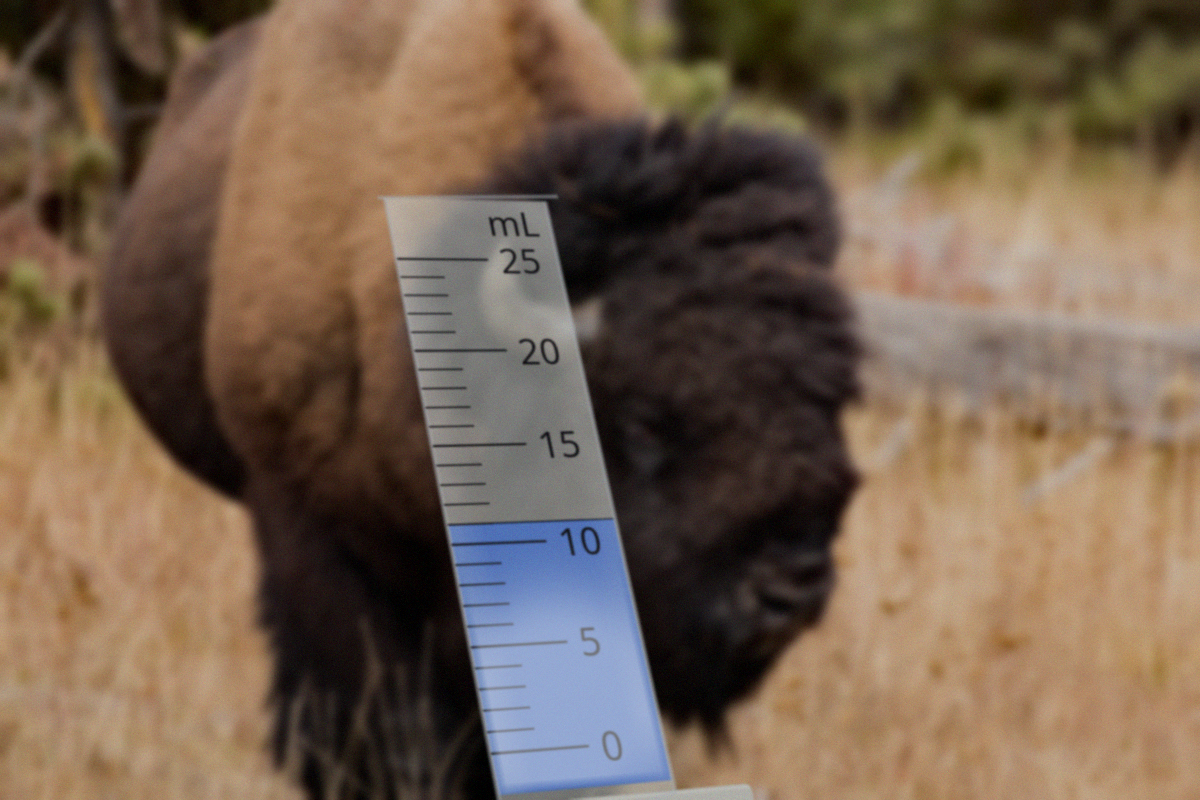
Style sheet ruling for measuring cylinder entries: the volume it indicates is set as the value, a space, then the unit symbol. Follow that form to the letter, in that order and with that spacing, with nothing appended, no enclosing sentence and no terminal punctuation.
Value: 11 mL
